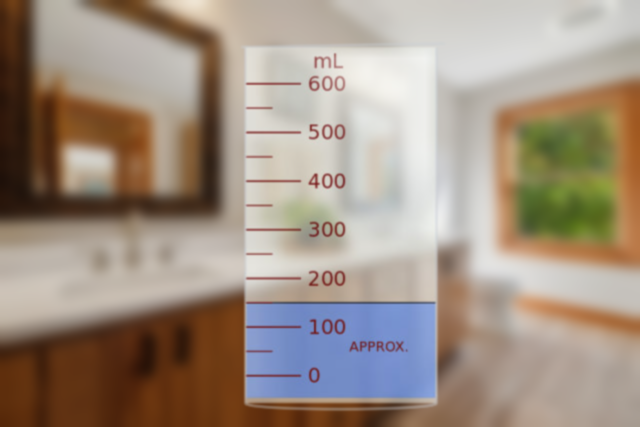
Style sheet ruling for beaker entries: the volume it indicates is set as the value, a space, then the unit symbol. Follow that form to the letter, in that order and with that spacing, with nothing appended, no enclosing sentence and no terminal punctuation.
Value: 150 mL
